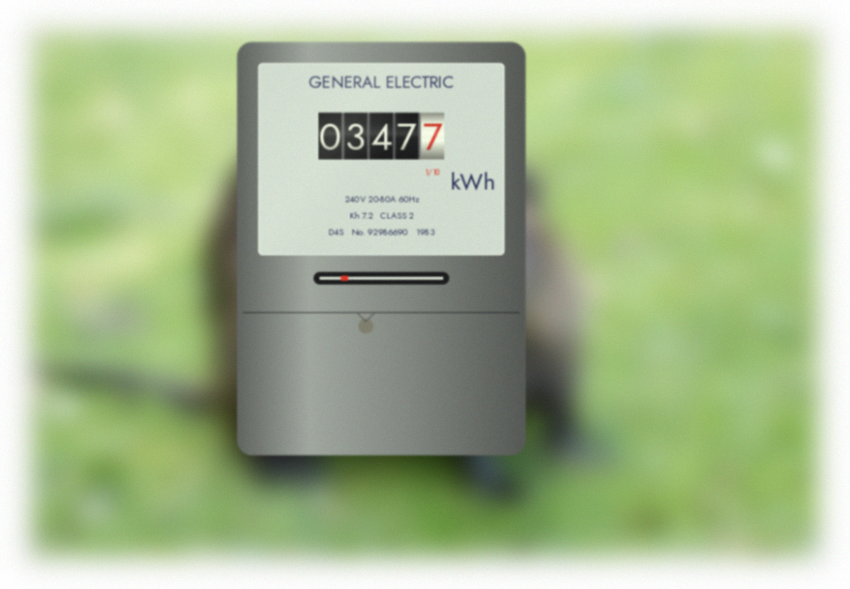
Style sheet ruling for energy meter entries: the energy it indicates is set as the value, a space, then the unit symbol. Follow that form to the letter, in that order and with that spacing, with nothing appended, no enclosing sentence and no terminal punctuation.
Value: 347.7 kWh
